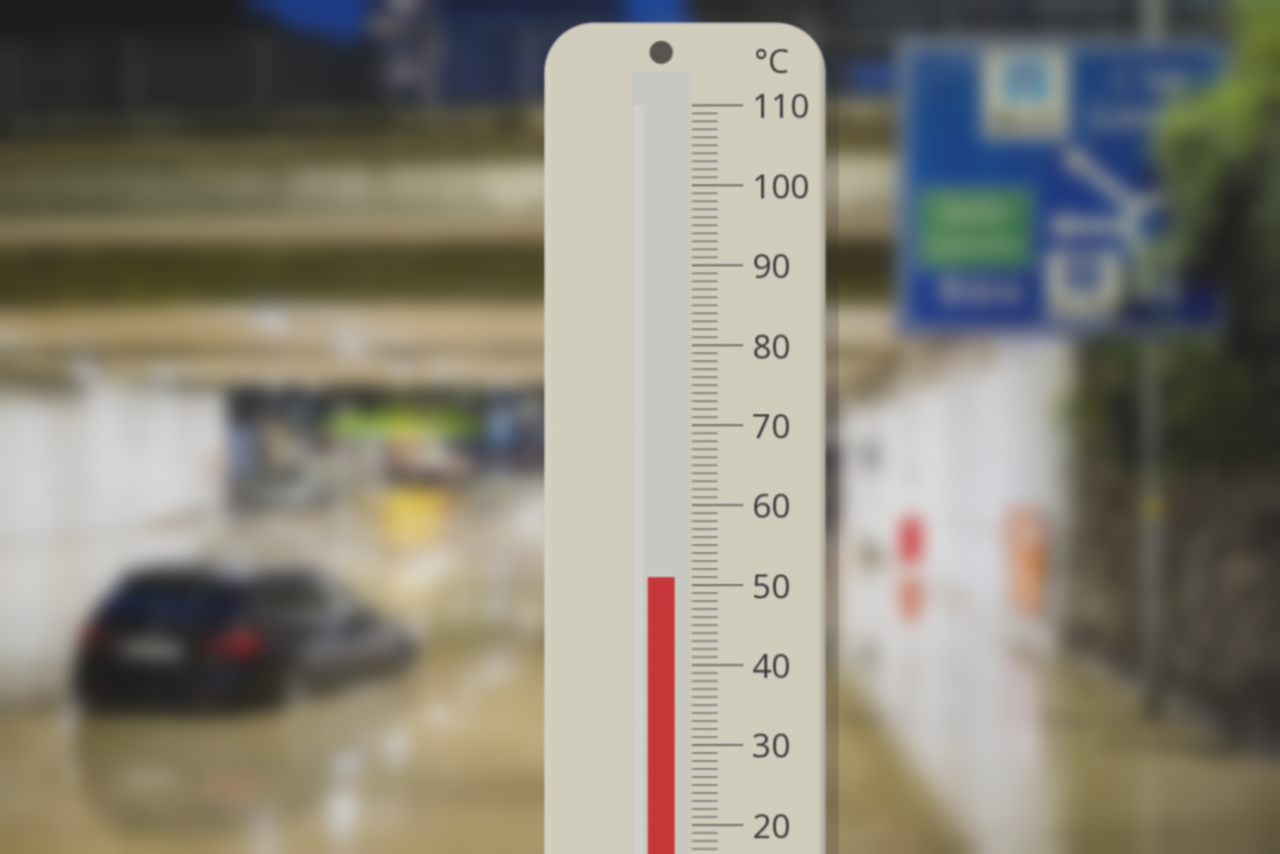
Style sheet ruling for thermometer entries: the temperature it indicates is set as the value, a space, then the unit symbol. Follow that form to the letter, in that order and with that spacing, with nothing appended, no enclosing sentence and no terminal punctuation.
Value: 51 °C
